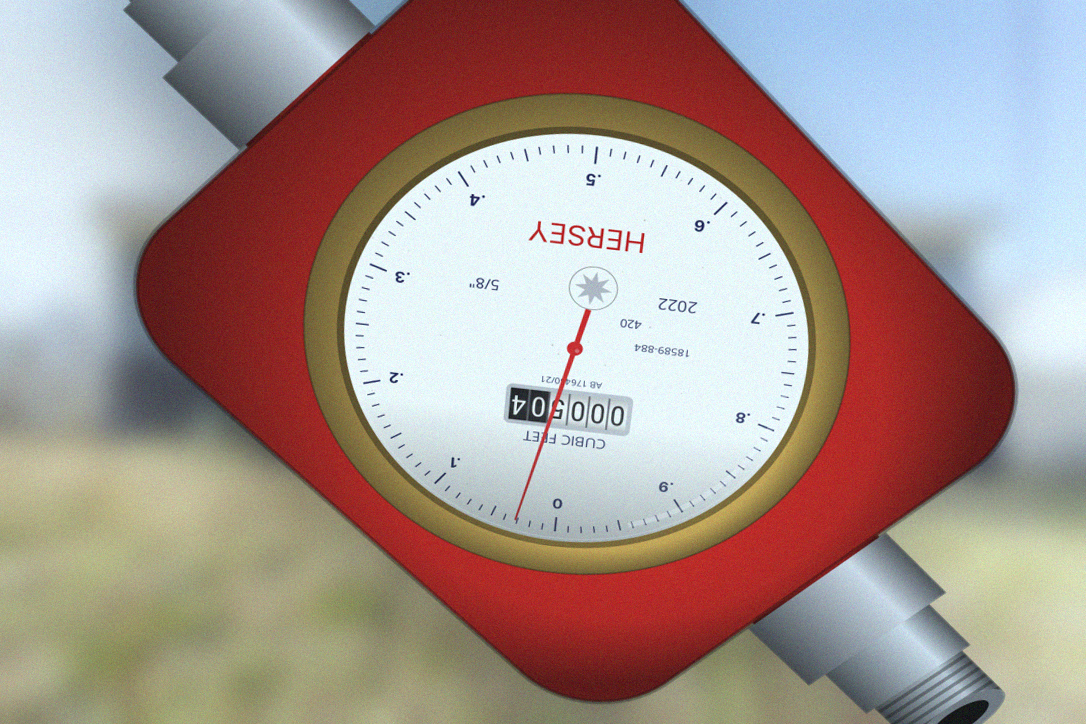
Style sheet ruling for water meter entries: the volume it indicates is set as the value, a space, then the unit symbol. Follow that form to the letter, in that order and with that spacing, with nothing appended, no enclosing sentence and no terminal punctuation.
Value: 504.03 ft³
